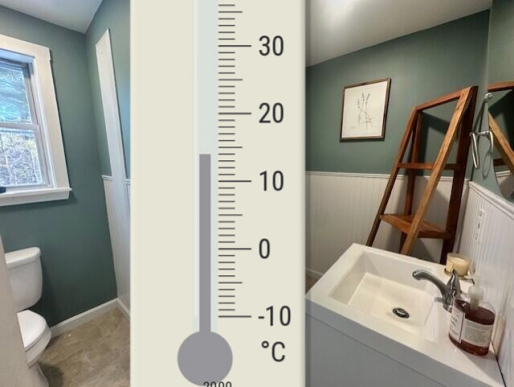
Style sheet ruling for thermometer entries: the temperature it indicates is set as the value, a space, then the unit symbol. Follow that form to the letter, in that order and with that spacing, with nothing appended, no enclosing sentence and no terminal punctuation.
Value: 14 °C
